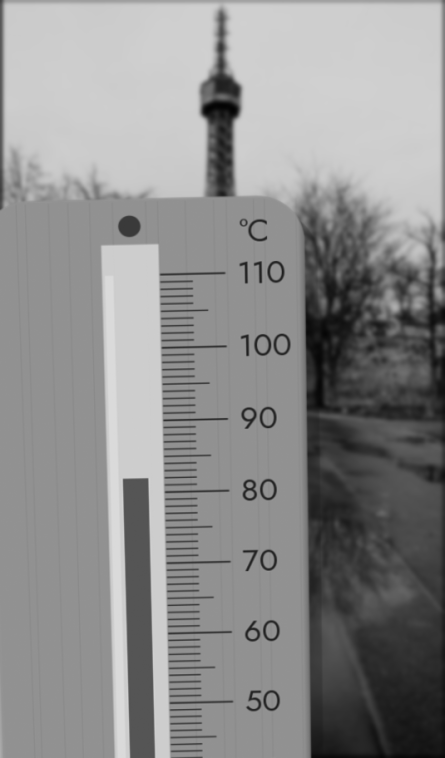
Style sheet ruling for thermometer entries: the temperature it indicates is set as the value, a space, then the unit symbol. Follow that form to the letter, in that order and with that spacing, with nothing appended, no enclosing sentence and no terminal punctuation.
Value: 82 °C
